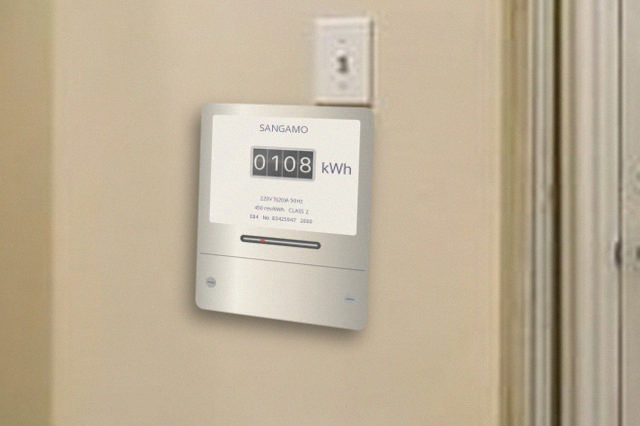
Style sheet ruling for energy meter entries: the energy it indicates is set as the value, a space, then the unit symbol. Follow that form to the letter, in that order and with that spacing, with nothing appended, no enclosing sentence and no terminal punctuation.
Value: 108 kWh
